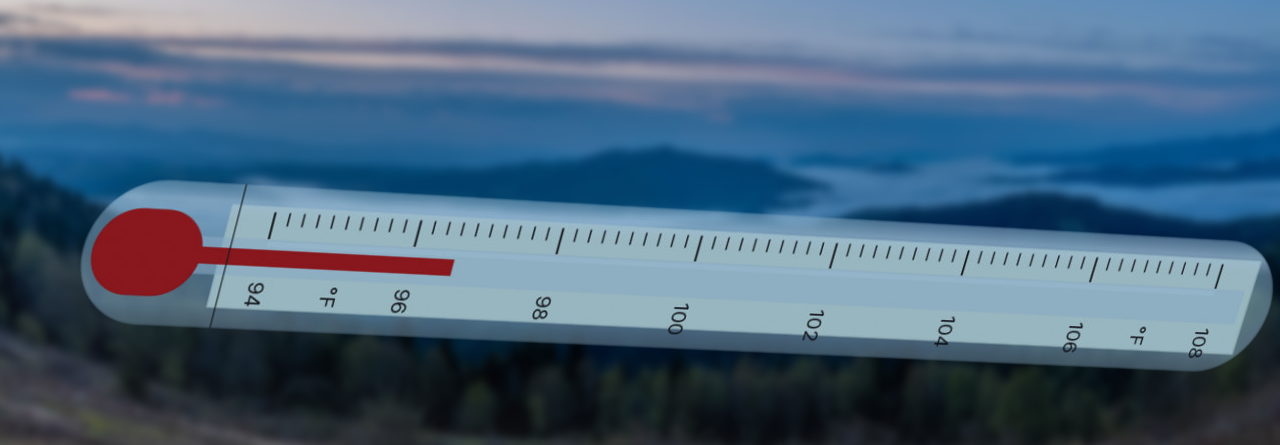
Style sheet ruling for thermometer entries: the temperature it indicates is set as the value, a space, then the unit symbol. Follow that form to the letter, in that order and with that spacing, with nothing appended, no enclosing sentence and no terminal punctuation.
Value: 96.6 °F
